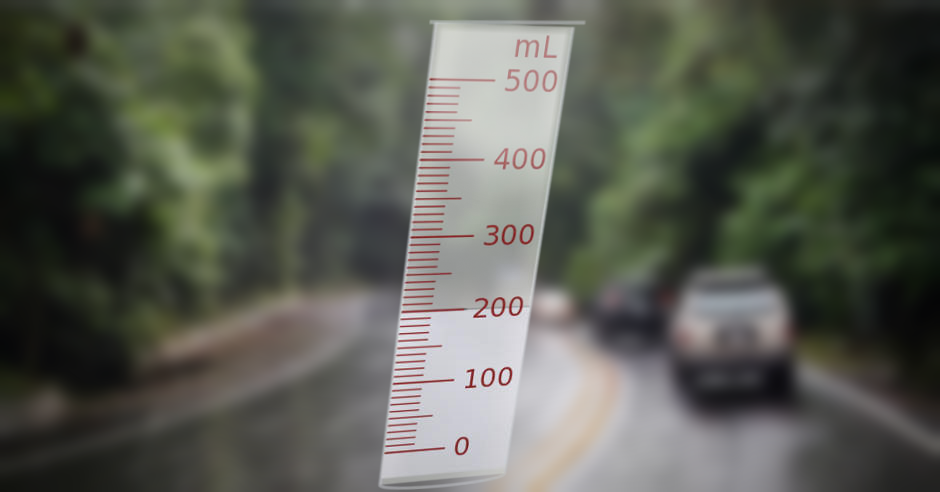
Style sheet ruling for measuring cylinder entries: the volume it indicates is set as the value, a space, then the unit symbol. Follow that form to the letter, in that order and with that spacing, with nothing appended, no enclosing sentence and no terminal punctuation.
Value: 200 mL
